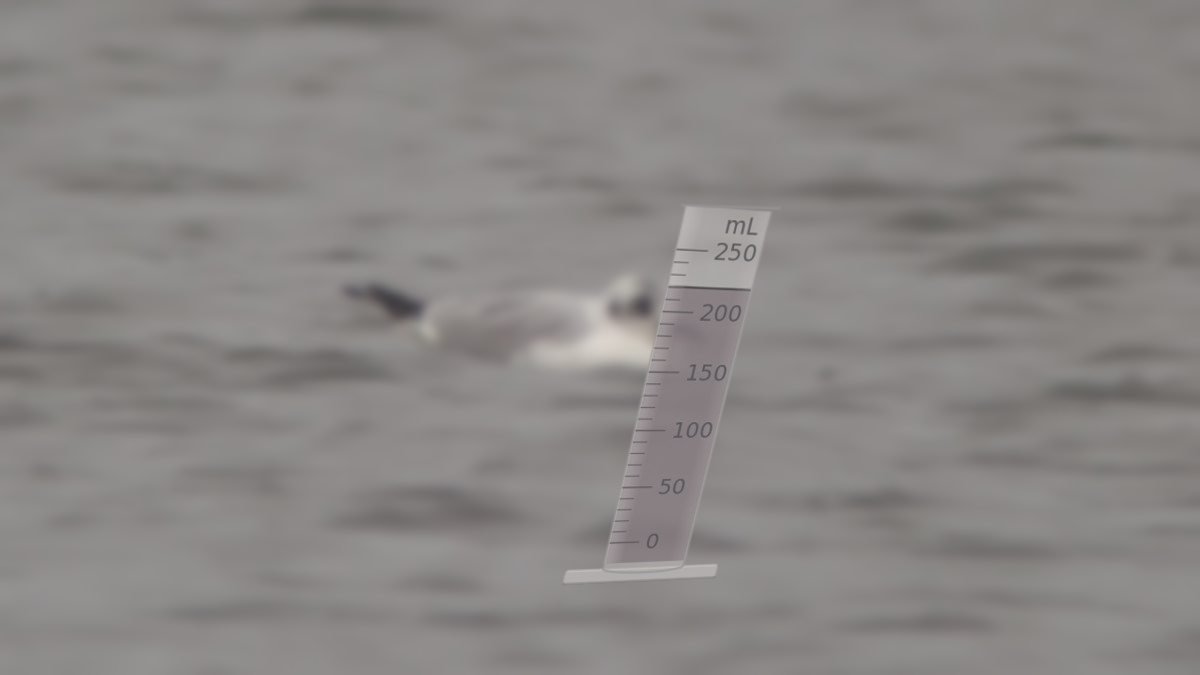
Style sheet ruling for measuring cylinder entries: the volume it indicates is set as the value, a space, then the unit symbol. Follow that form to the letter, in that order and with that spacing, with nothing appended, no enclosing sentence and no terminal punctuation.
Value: 220 mL
